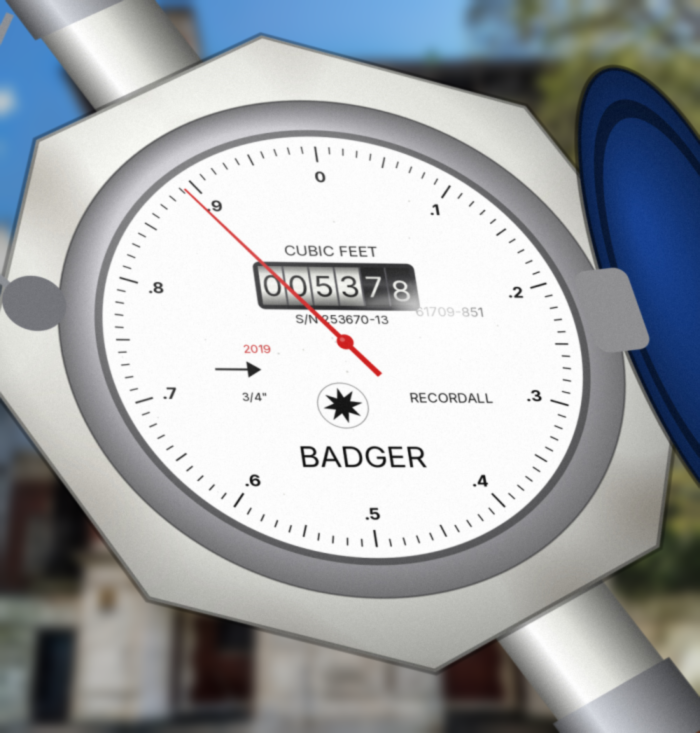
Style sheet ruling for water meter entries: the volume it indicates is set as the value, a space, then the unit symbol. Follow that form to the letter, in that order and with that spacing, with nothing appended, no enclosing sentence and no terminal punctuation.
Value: 5377.89 ft³
